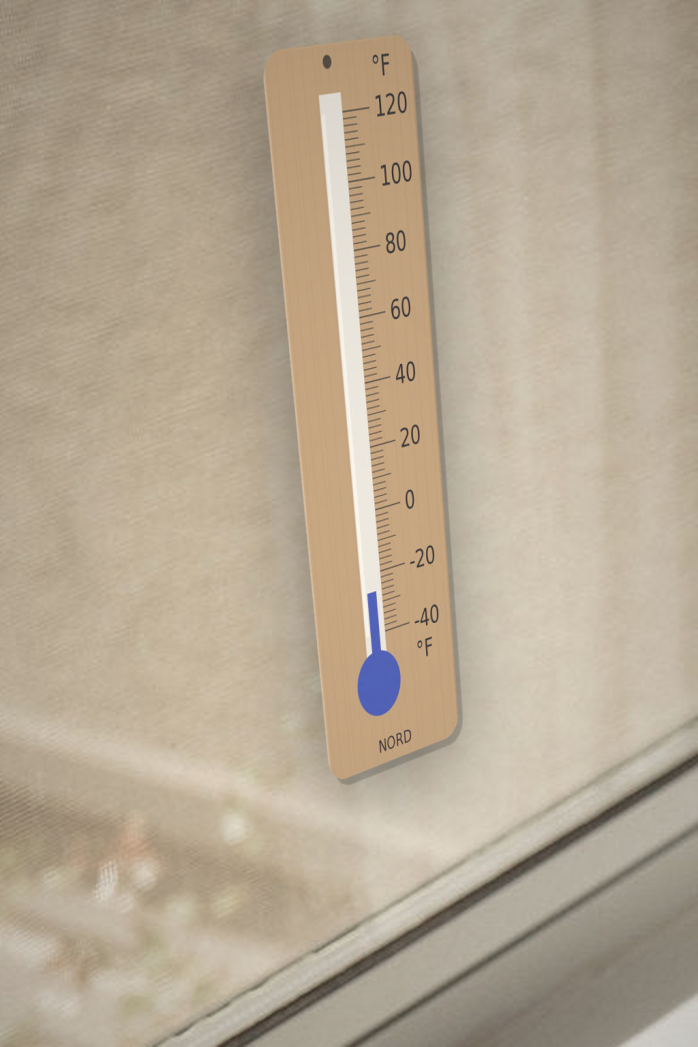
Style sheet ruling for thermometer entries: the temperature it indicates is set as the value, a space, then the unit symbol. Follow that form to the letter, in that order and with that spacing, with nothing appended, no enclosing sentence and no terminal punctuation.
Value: -26 °F
